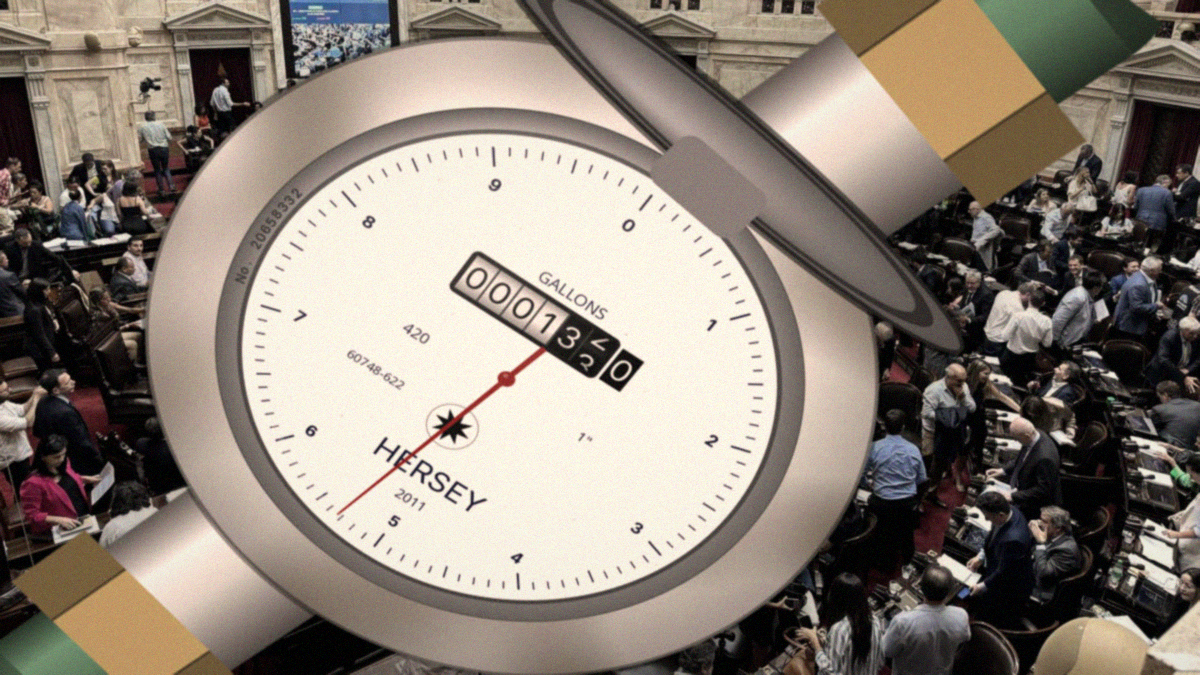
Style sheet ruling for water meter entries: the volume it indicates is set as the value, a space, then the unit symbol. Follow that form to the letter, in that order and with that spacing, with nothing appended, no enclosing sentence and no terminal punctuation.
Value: 1325.3 gal
